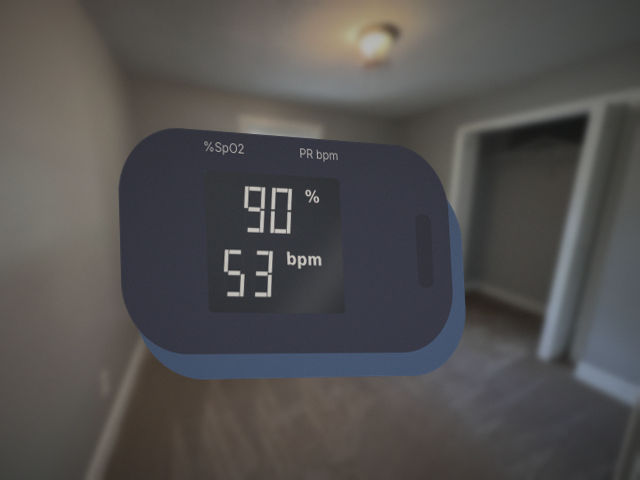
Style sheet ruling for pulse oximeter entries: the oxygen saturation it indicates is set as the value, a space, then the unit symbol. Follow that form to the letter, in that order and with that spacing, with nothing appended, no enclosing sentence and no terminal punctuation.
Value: 90 %
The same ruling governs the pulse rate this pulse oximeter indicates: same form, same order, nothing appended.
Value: 53 bpm
